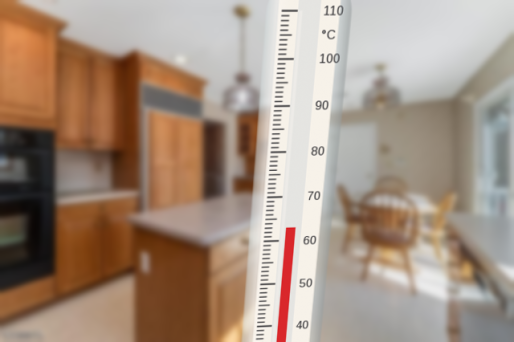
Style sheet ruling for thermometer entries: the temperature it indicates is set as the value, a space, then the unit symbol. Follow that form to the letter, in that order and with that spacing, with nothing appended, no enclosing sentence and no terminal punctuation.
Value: 63 °C
